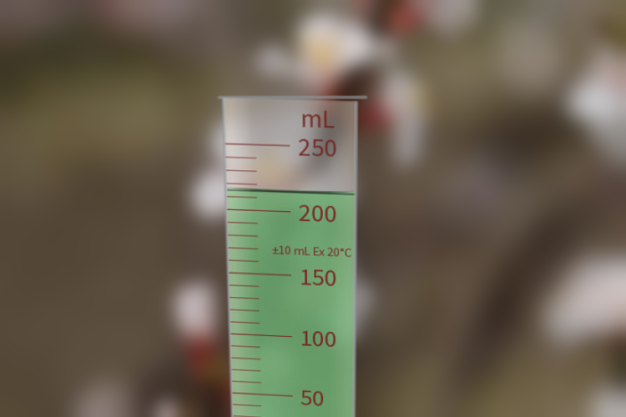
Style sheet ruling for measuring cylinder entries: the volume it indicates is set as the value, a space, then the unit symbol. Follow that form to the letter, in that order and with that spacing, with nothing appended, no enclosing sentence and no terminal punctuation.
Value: 215 mL
